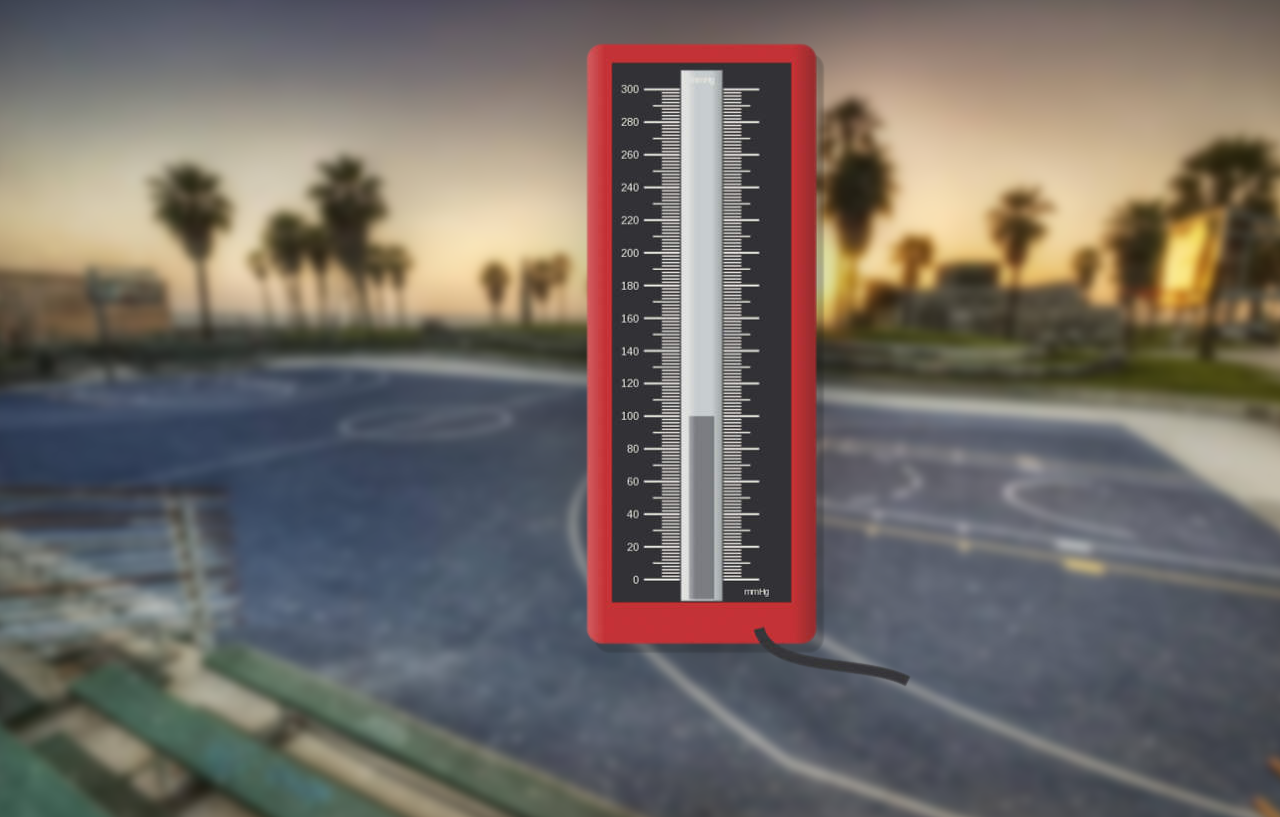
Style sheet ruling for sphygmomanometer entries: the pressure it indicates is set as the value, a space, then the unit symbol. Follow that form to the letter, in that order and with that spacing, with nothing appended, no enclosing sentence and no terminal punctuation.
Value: 100 mmHg
